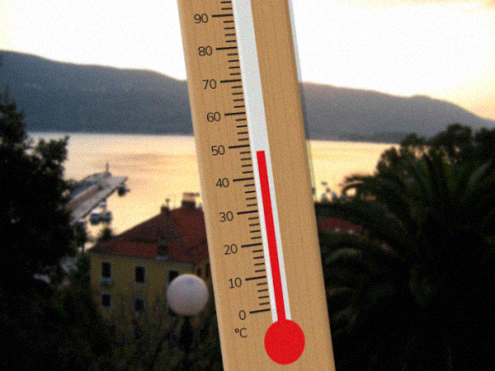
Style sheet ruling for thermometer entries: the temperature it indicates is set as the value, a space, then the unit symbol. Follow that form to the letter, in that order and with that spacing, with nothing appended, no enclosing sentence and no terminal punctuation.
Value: 48 °C
